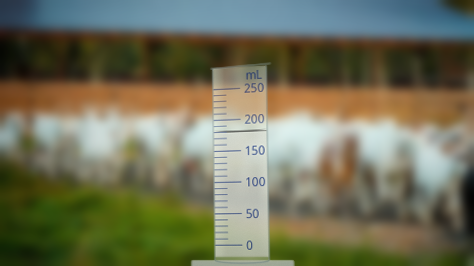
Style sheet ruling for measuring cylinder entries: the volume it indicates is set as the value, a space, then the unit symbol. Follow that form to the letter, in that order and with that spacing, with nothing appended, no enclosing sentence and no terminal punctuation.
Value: 180 mL
